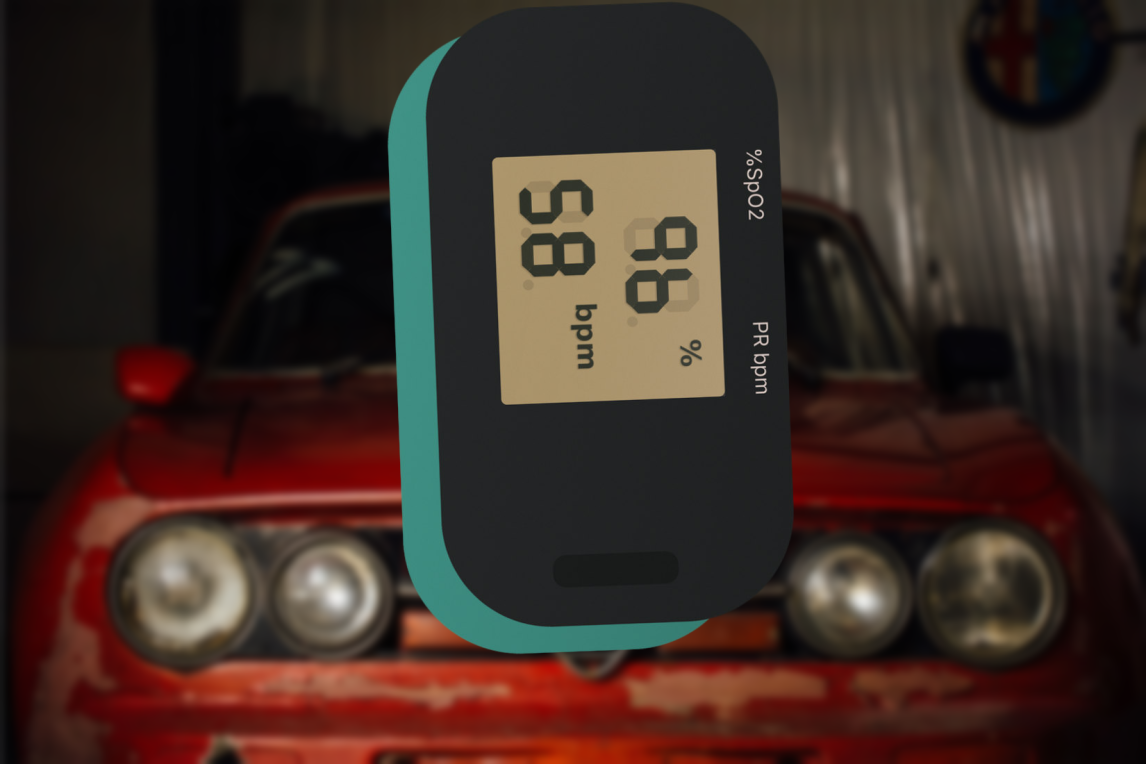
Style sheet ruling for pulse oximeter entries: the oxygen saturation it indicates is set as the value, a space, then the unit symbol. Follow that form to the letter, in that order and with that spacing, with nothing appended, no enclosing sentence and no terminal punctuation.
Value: 96 %
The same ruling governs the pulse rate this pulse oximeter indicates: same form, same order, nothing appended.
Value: 58 bpm
